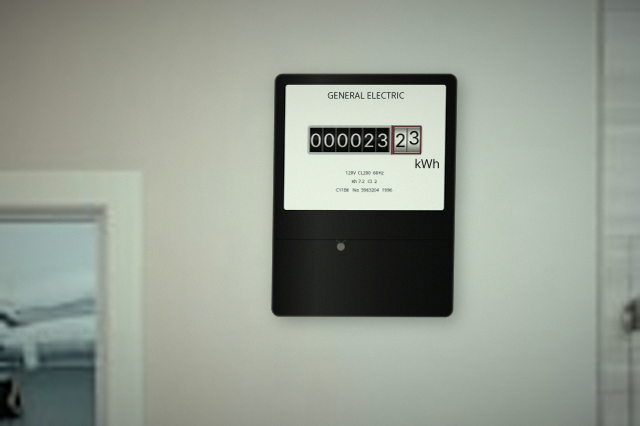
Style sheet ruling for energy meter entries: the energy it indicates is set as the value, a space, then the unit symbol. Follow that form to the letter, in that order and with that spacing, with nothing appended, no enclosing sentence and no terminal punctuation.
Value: 23.23 kWh
